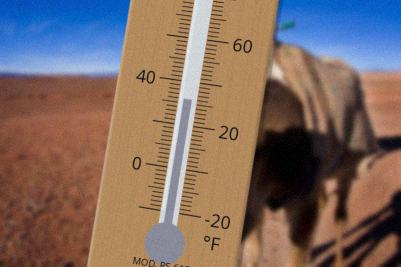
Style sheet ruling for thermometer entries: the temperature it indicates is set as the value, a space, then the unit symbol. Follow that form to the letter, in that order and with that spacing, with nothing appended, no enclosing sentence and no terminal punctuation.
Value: 32 °F
